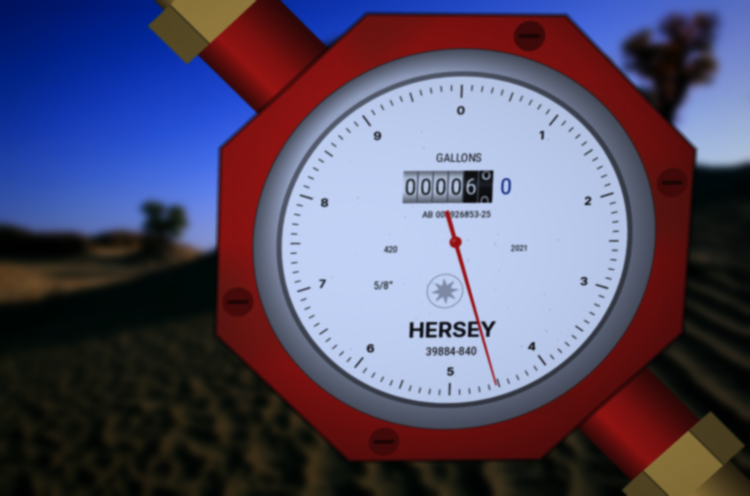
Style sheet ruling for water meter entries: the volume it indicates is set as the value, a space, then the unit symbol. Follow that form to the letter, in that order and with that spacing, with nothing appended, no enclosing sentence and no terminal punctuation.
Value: 684.5 gal
